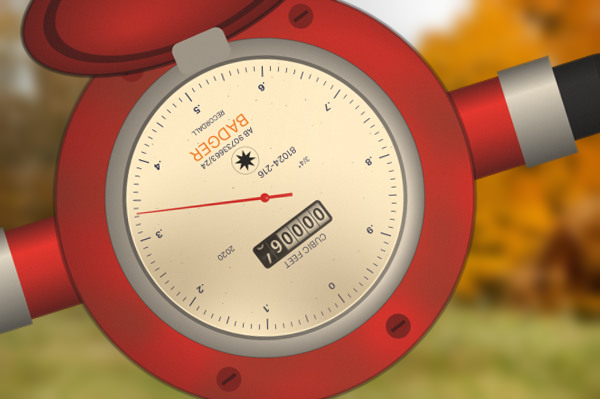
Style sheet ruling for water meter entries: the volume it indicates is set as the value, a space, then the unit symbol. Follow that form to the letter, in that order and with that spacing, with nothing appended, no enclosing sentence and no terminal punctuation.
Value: 67.33 ft³
